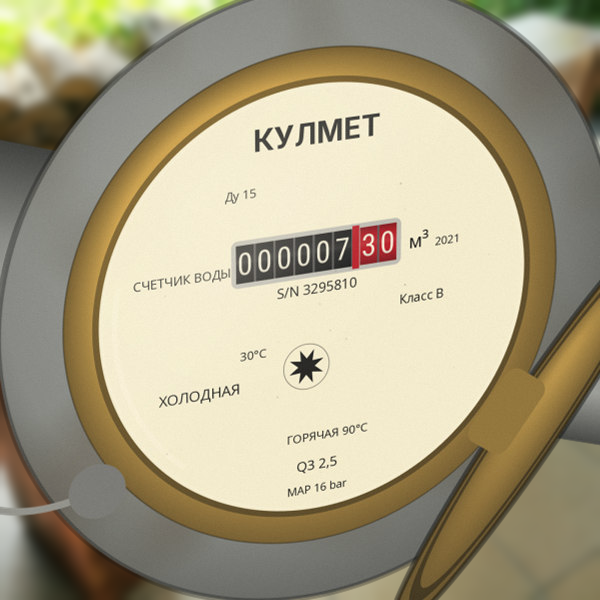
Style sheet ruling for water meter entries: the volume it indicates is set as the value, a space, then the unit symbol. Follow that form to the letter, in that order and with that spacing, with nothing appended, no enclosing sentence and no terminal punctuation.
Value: 7.30 m³
